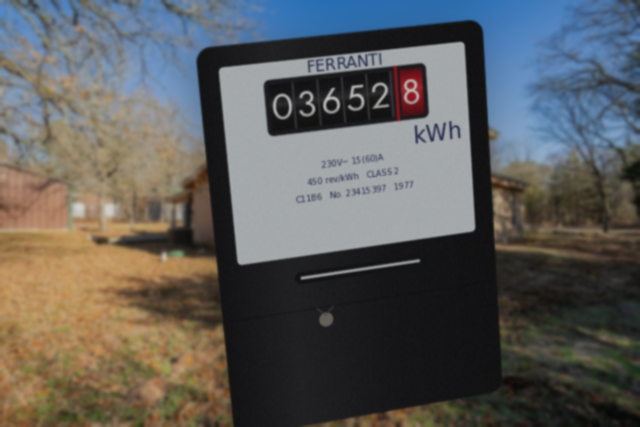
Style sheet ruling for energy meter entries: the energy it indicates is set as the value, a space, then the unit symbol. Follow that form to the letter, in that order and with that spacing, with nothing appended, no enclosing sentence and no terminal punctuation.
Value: 3652.8 kWh
